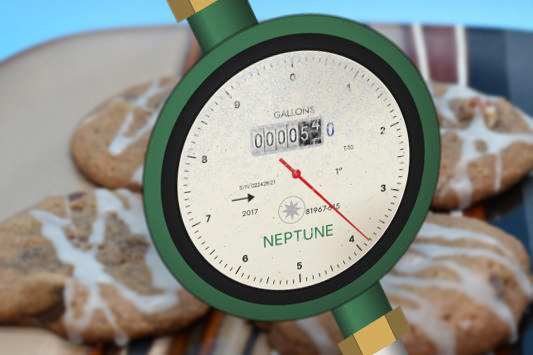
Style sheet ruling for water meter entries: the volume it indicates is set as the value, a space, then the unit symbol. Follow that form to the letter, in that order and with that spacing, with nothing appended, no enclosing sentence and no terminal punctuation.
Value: 543.8 gal
